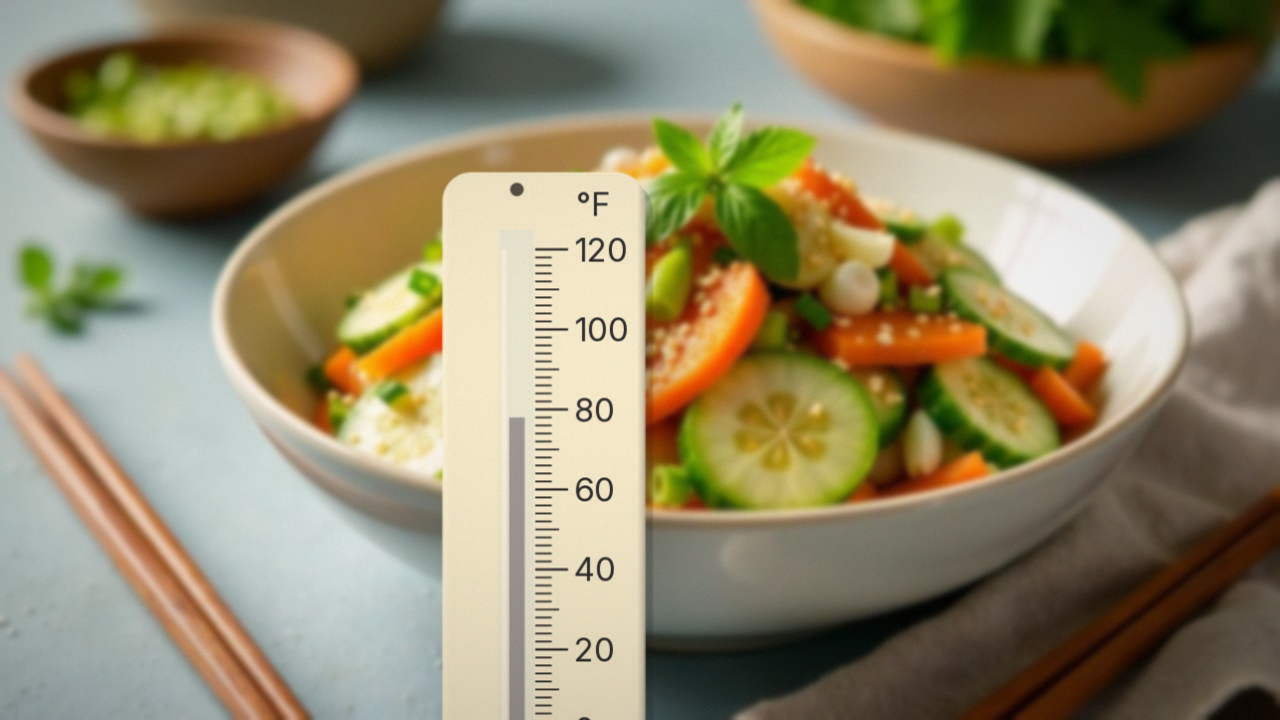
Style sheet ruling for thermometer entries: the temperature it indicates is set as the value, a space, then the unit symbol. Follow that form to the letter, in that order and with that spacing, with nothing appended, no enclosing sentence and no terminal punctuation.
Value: 78 °F
